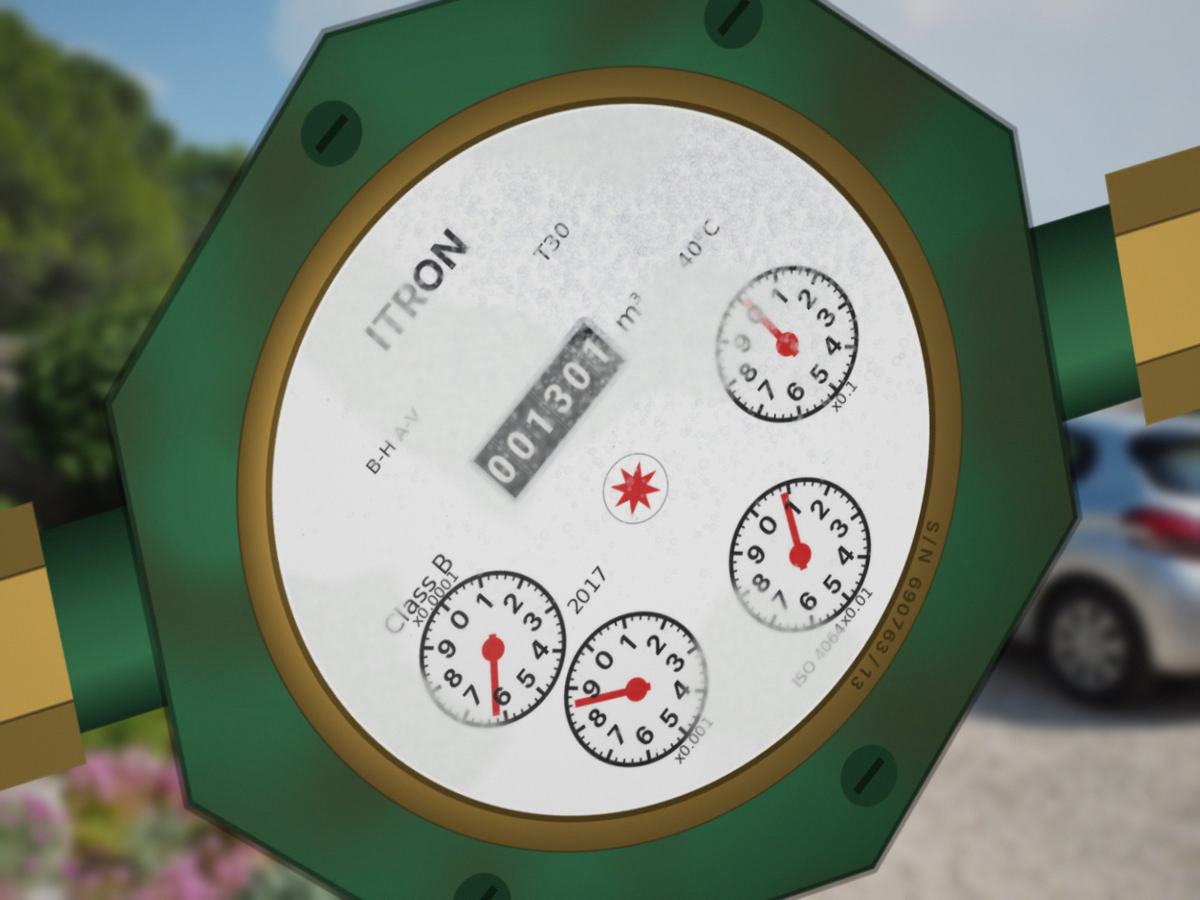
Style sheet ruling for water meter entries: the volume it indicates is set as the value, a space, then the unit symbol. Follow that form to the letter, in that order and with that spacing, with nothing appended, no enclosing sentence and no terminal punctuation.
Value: 1301.0086 m³
